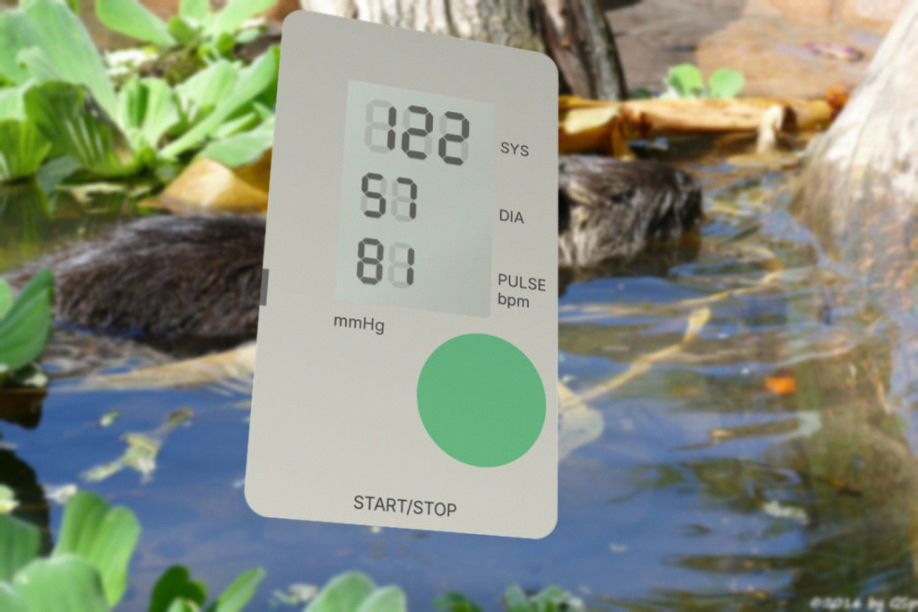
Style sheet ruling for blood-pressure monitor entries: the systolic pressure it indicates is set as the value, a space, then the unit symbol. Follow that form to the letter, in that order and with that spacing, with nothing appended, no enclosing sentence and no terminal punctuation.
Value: 122 mmHg
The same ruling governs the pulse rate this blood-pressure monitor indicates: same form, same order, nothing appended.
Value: 81 bpm
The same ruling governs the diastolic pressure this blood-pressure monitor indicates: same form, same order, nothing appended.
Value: 57 mmHg
